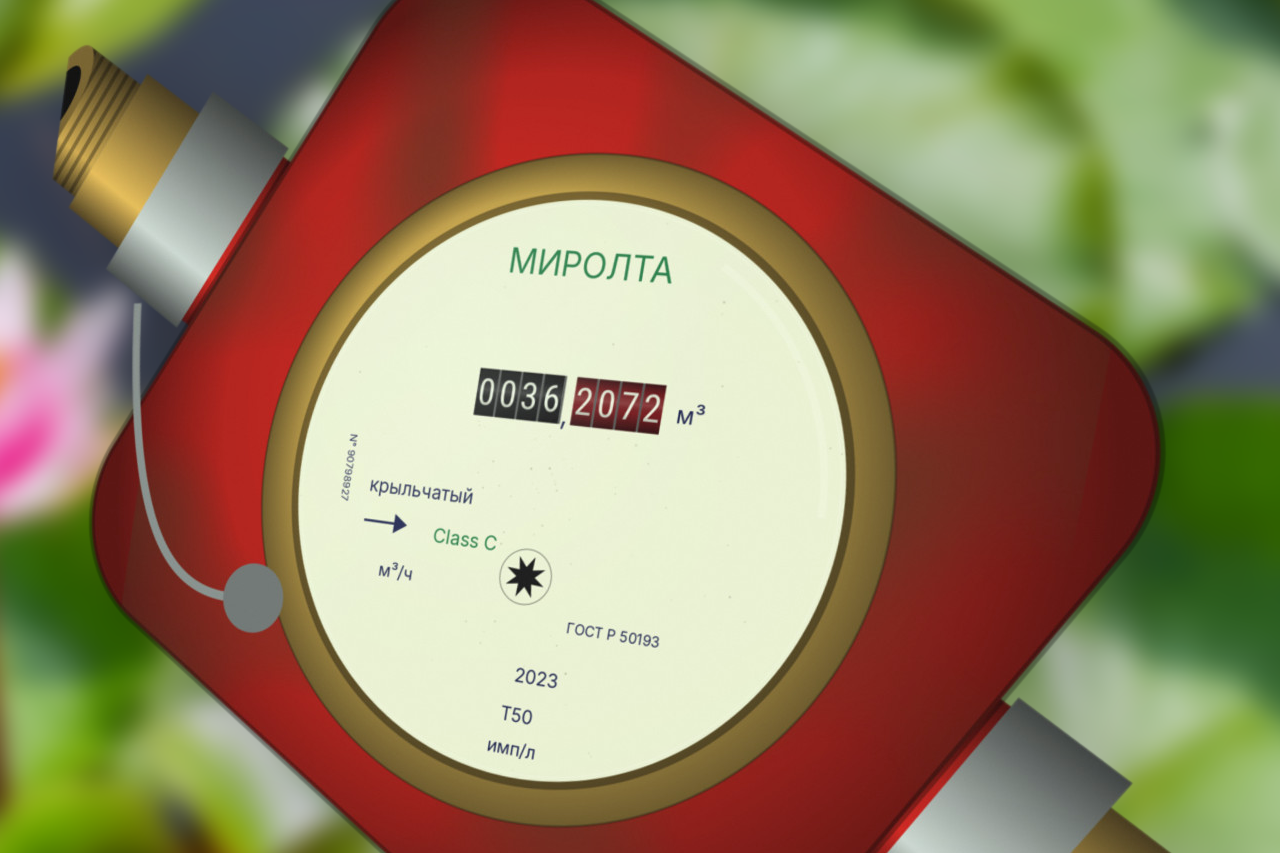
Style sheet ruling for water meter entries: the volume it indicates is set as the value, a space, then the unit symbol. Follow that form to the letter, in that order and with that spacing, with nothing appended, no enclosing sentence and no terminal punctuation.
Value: 36.2072 m³
